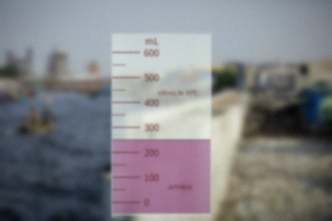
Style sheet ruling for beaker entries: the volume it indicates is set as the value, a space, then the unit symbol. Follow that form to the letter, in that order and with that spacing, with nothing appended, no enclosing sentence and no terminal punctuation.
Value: 250 mL
